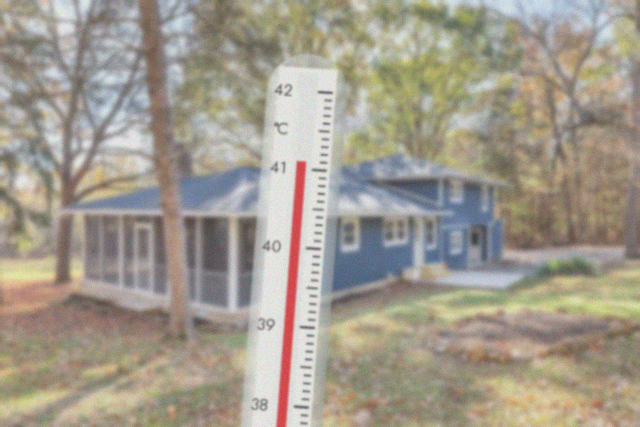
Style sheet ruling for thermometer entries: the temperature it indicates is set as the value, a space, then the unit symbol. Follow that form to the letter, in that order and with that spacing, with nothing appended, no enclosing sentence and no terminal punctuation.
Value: 41.1 °C
